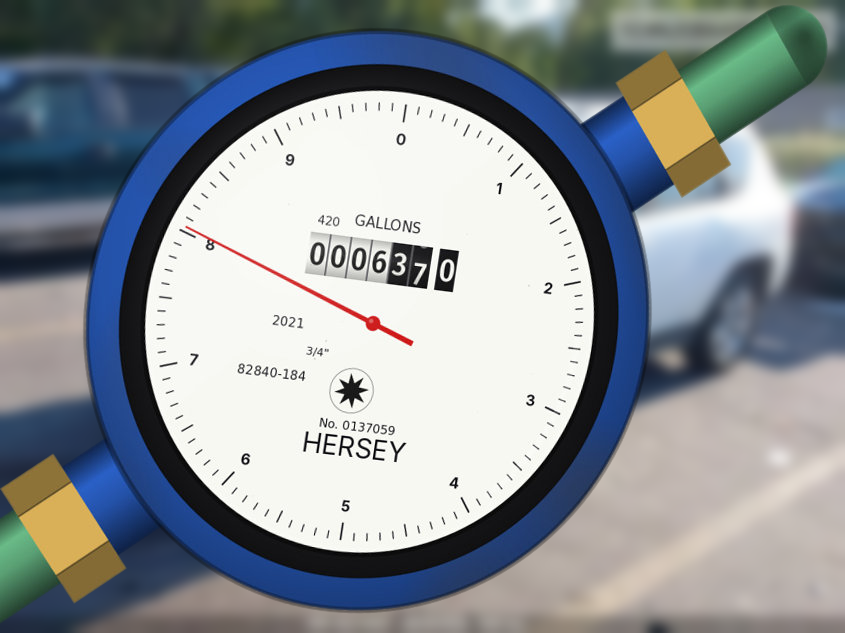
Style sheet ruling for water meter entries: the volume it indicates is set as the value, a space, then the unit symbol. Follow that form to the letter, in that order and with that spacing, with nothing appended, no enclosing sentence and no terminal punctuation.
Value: 6368.0 gal
